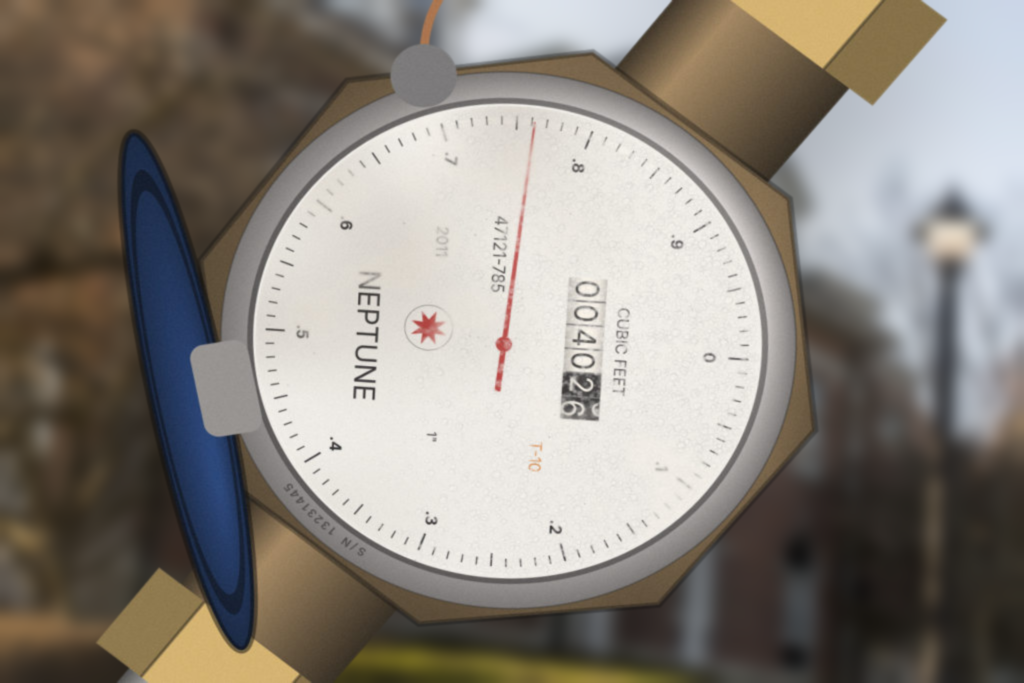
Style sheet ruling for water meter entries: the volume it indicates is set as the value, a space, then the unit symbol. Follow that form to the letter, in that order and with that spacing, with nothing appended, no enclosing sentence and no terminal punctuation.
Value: 4025.76 ft³
